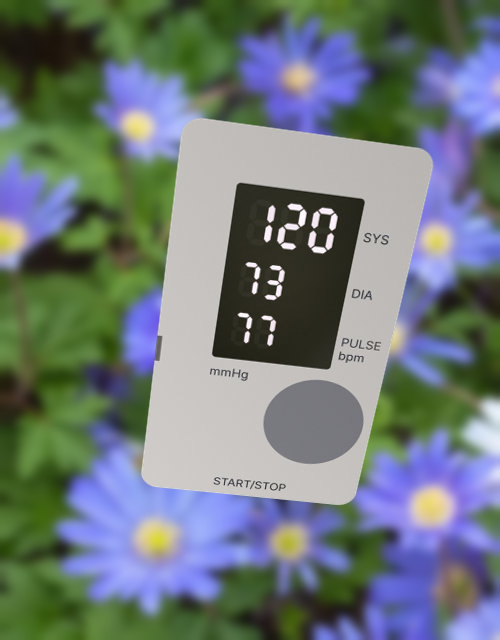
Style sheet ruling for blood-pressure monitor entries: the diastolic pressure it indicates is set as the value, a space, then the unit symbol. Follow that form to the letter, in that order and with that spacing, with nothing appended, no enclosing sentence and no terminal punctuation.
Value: 73 mmHg
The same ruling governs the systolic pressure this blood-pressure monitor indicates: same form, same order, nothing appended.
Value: 120 mmHg
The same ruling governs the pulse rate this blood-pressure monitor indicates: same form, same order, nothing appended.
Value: 77 bpm
